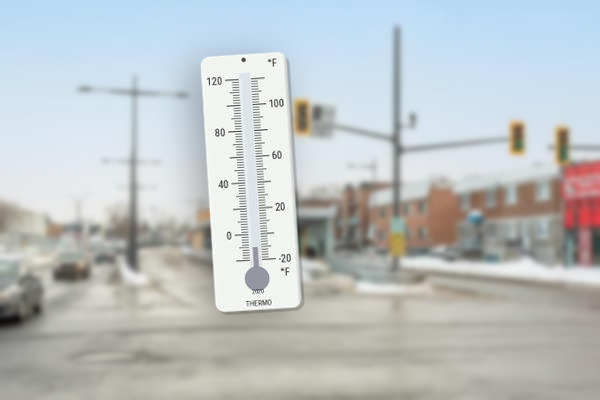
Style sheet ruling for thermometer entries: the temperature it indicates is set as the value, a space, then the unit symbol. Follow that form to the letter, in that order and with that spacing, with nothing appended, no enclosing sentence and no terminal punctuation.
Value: -10 °F
